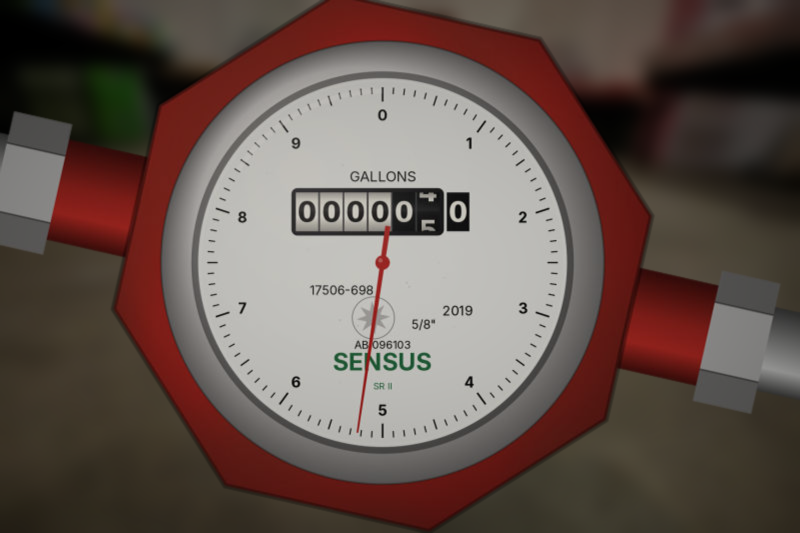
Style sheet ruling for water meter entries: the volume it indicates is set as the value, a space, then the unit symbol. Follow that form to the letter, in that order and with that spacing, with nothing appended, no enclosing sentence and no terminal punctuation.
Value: 45.2 gal
